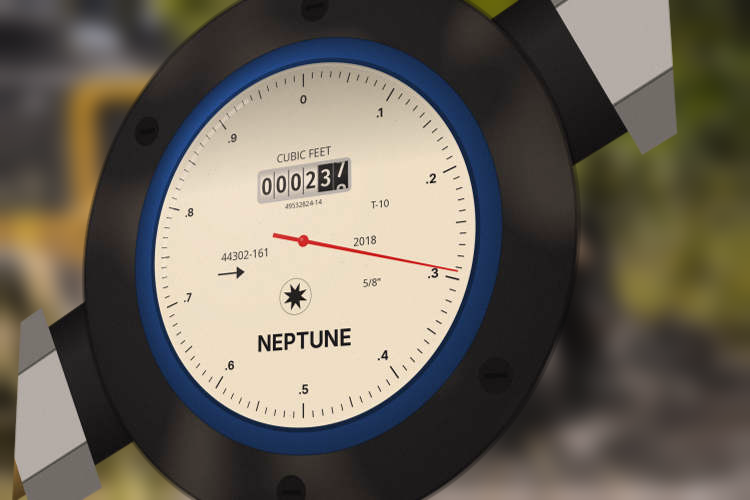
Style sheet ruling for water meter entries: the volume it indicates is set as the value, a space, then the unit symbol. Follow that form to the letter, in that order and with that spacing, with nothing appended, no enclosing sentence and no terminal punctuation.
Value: 237.29 ft³
